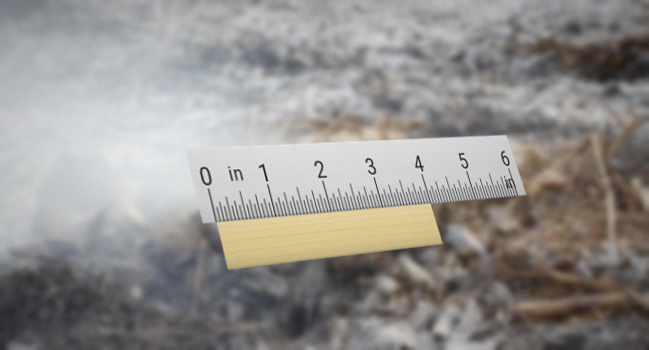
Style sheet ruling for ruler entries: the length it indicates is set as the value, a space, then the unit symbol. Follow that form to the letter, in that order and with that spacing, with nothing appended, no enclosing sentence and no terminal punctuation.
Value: 4 in
